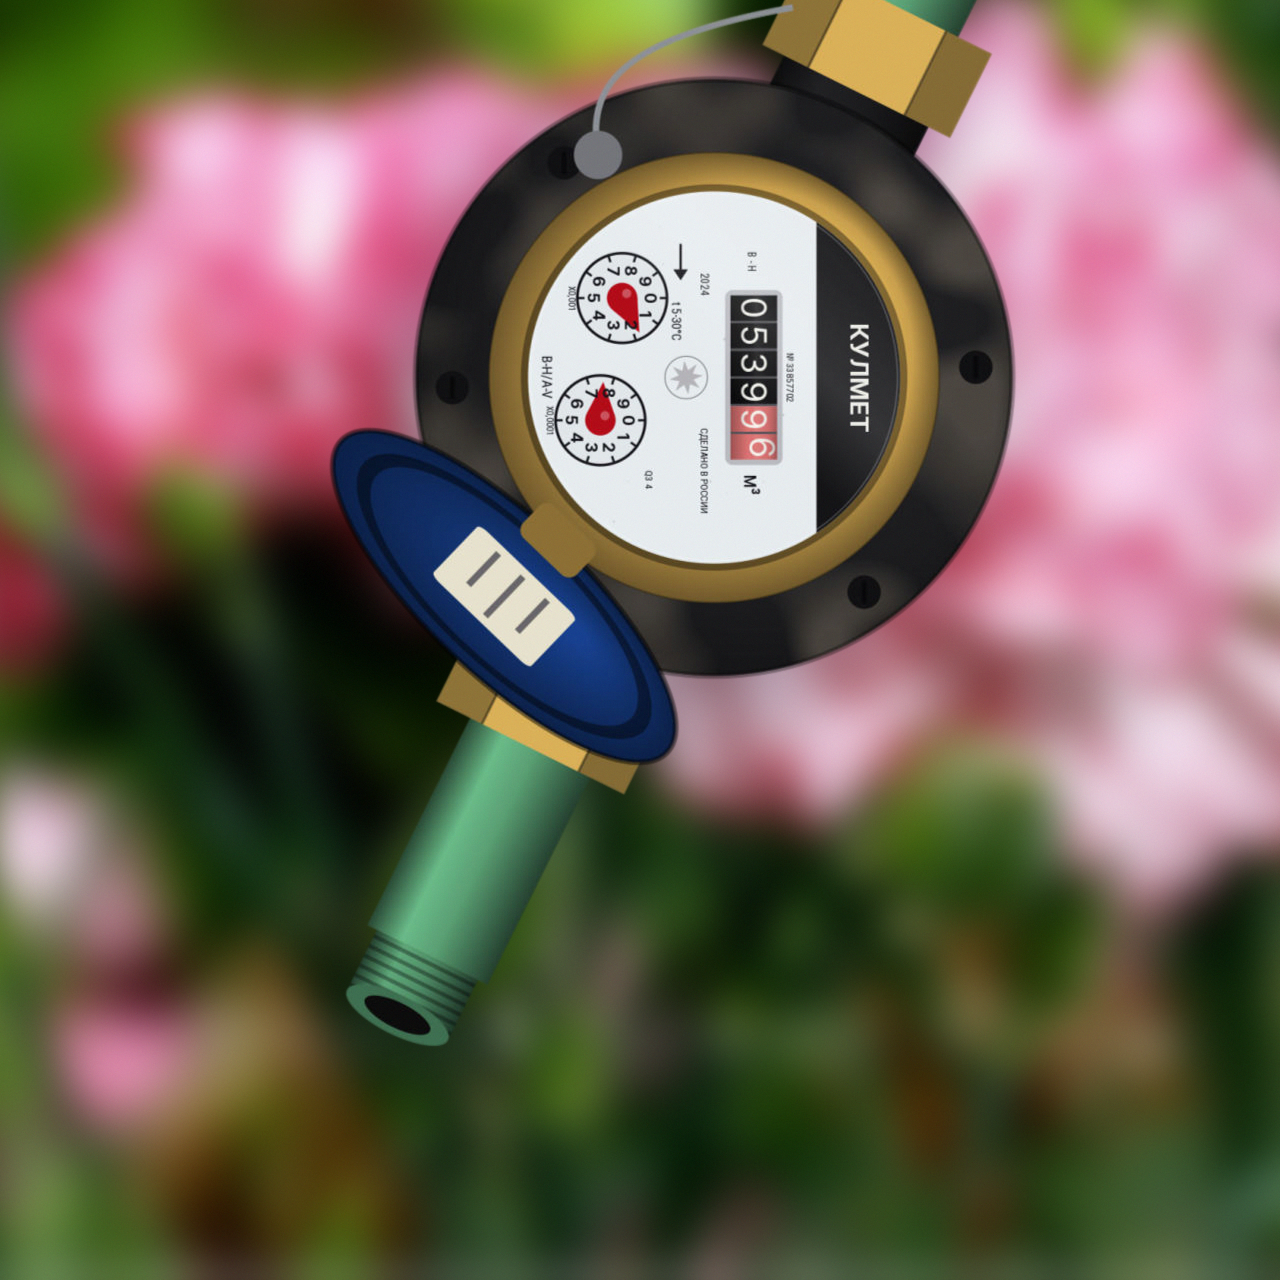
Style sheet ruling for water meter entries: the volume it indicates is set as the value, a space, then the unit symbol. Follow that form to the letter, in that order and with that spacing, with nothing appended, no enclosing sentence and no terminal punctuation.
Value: 539.9617 m³
